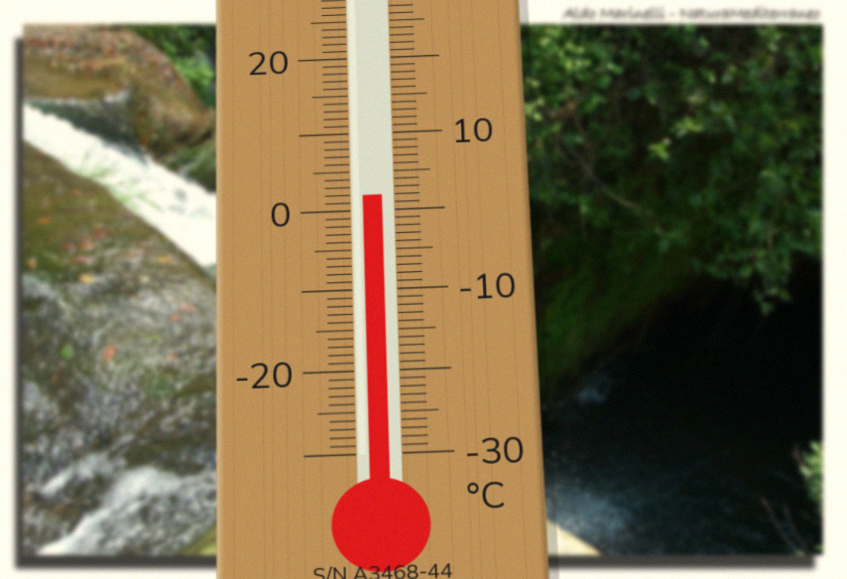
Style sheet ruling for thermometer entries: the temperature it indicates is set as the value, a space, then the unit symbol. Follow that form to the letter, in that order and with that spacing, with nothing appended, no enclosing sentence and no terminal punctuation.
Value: 2 °C
